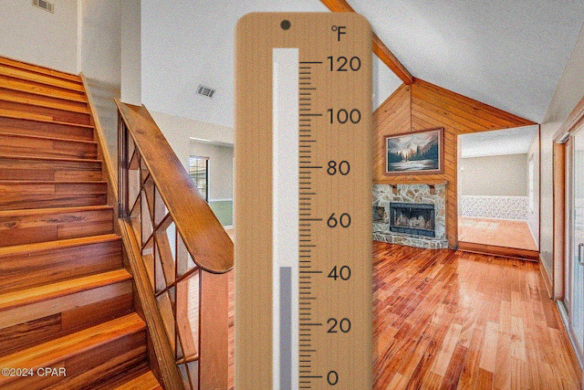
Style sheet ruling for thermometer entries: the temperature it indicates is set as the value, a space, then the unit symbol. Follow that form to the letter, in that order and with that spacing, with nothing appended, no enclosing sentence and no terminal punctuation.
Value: 42 °F
